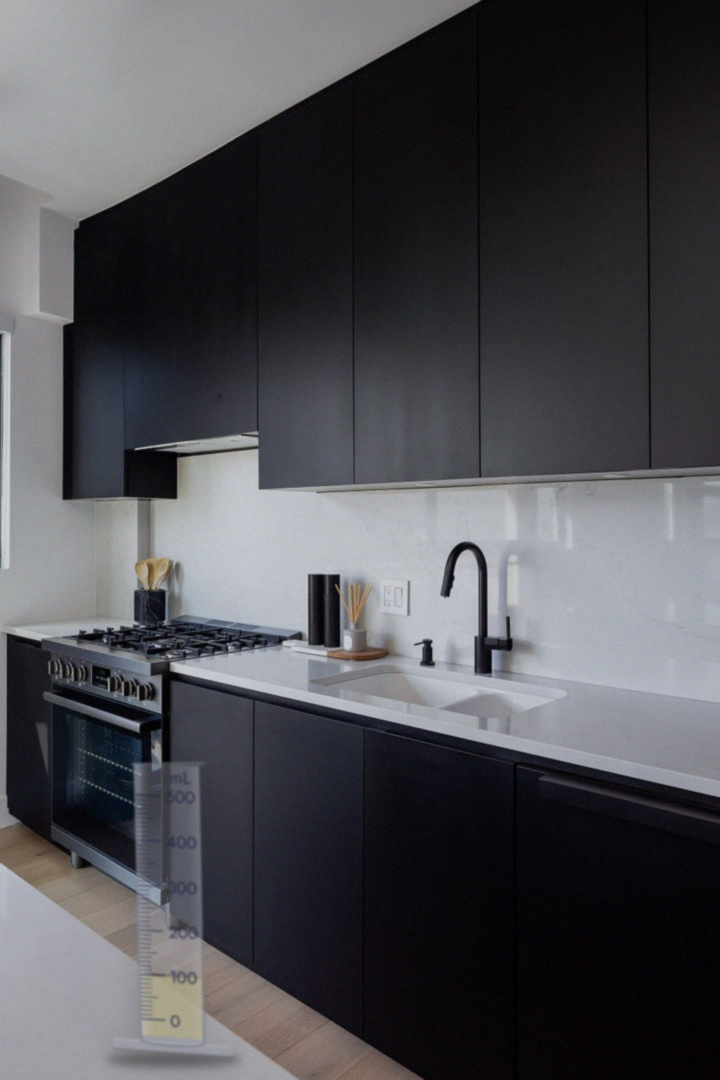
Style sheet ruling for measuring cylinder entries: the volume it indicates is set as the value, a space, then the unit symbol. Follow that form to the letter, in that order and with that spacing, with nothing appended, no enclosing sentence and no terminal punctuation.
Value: 100 mL
